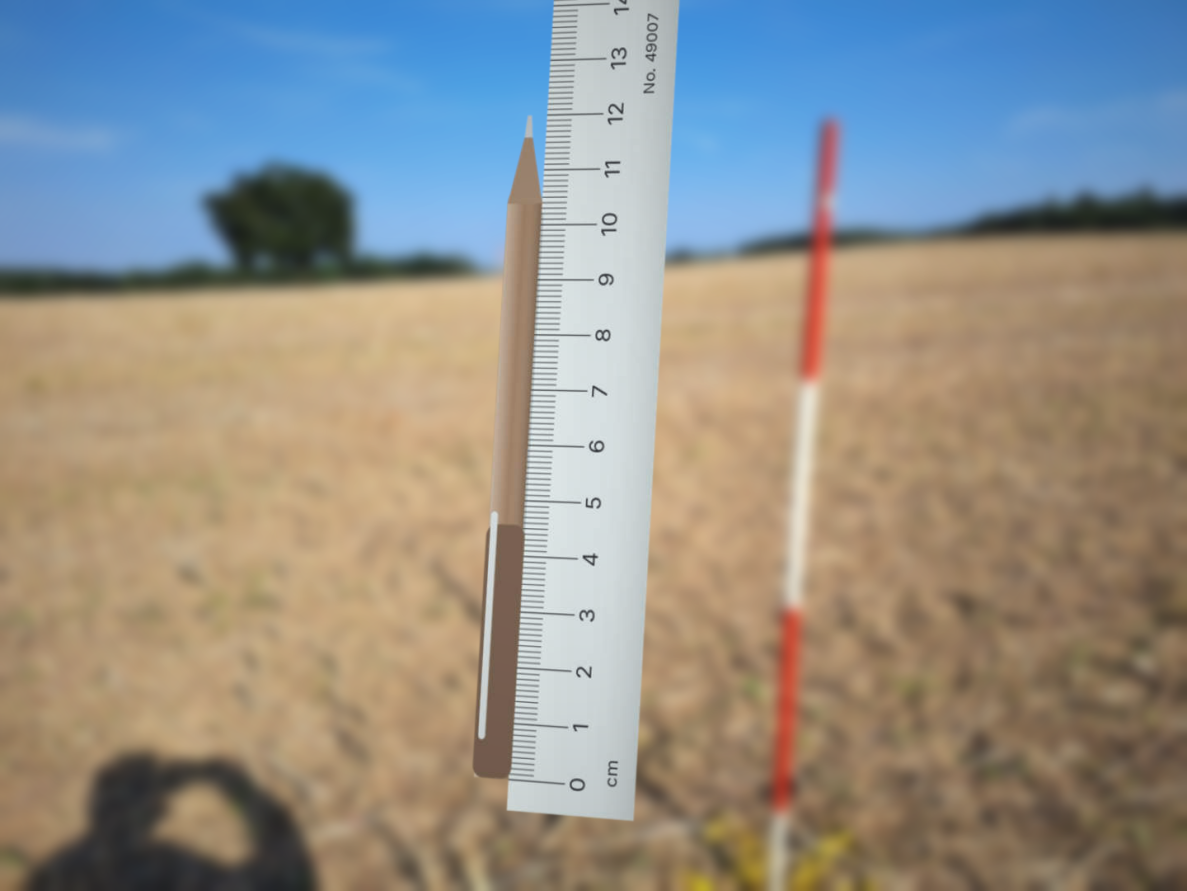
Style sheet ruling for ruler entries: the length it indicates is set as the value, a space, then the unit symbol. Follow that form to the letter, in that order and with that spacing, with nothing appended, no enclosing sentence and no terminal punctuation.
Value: 12 cm
